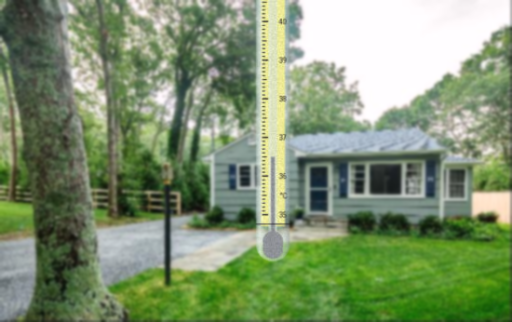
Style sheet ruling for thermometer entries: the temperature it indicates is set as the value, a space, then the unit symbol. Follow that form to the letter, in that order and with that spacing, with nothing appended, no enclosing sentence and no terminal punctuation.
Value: 36.5 °C
